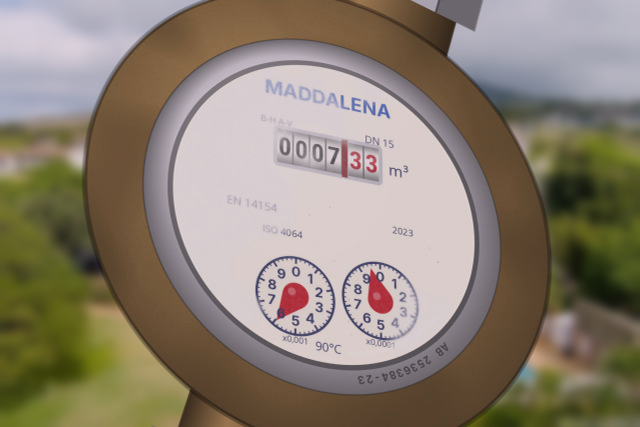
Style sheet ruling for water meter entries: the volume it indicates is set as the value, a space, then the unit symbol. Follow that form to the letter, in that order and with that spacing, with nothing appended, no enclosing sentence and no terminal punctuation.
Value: 7.3359 m³
